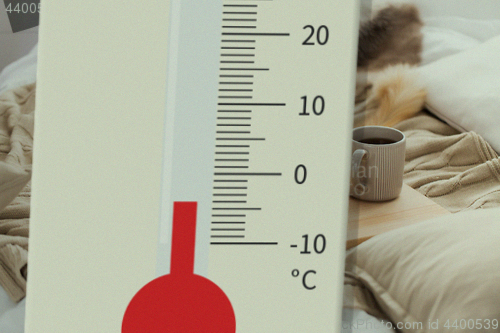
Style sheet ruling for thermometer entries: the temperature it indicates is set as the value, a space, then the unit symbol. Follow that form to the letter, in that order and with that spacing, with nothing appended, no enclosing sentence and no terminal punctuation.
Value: -4 °C
